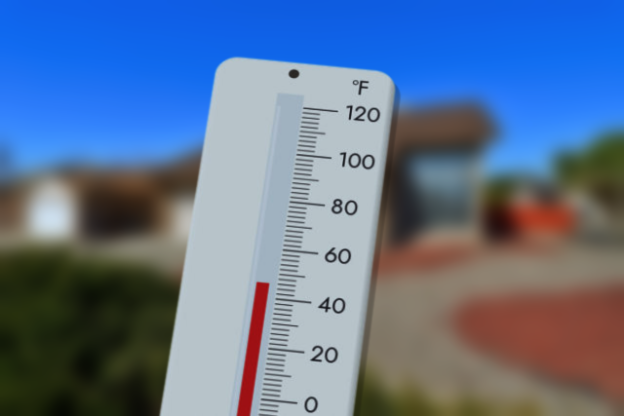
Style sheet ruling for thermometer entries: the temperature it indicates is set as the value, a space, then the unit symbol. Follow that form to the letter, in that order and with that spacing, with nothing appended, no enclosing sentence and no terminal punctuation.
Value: 46 °F
